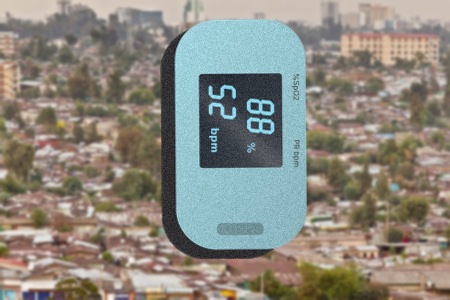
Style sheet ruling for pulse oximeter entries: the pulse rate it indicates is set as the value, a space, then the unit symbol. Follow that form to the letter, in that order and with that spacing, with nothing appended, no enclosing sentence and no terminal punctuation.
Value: 52 bpm
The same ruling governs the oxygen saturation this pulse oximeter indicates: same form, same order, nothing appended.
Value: 88 %
